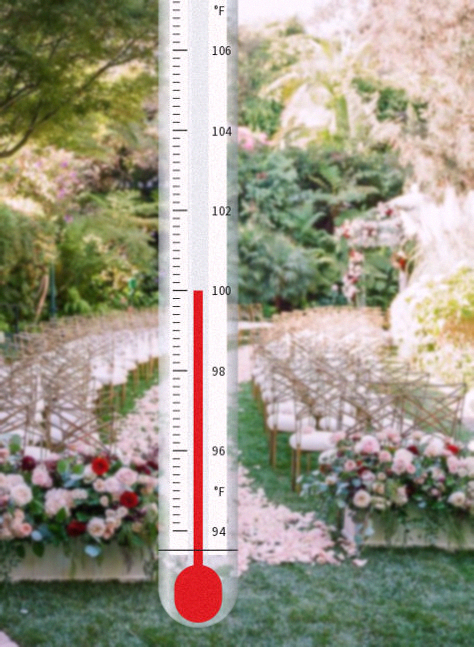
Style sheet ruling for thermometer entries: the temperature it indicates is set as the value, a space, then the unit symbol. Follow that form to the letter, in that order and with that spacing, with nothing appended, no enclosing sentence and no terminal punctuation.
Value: 100 °F
